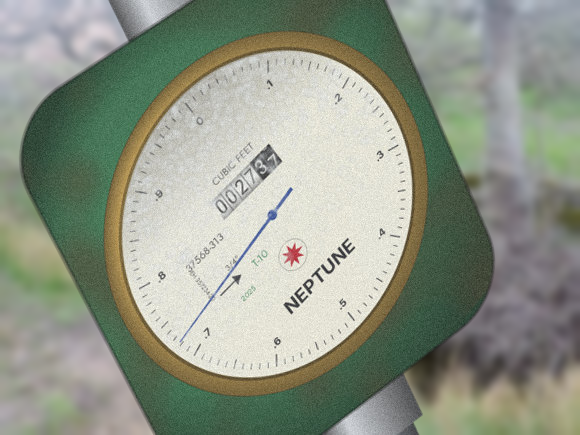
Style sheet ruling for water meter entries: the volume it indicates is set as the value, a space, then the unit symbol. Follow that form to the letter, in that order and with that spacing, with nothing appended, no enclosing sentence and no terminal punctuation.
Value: 2736.72 ft³
